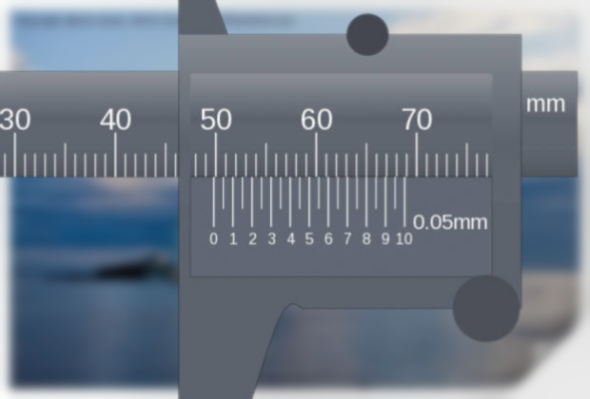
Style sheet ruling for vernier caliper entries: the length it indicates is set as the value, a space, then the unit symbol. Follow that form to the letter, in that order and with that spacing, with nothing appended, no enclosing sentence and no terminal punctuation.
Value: 49.8 mm
